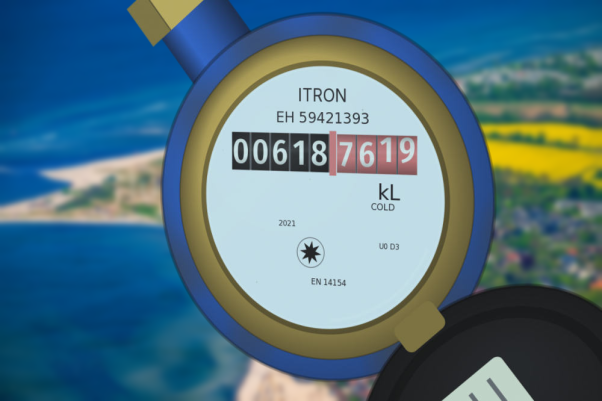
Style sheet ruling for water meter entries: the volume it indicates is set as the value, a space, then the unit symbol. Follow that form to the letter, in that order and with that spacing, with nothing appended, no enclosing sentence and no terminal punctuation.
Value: 618.7619 kL
